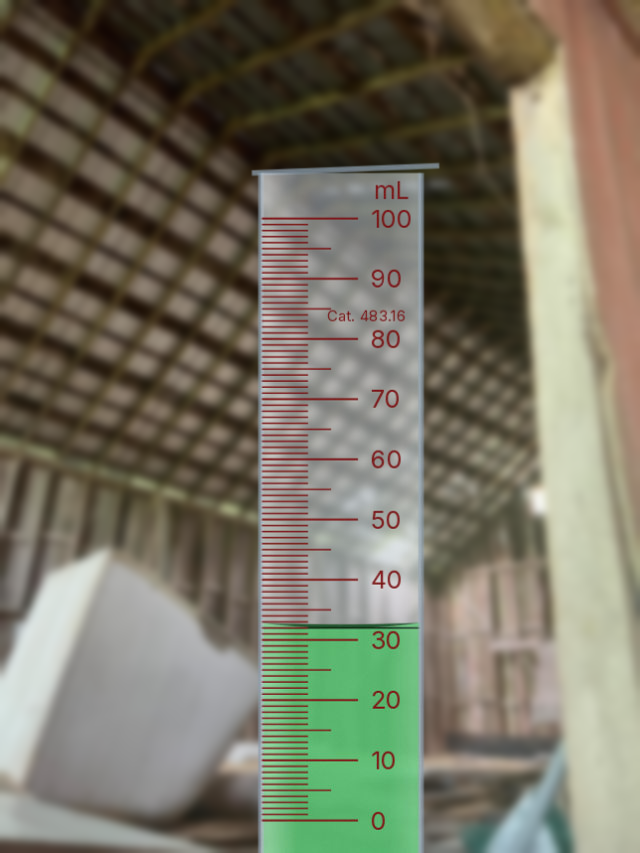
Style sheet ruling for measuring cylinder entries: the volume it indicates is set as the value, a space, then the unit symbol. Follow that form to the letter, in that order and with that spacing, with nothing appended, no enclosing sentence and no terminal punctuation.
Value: 32 mL
